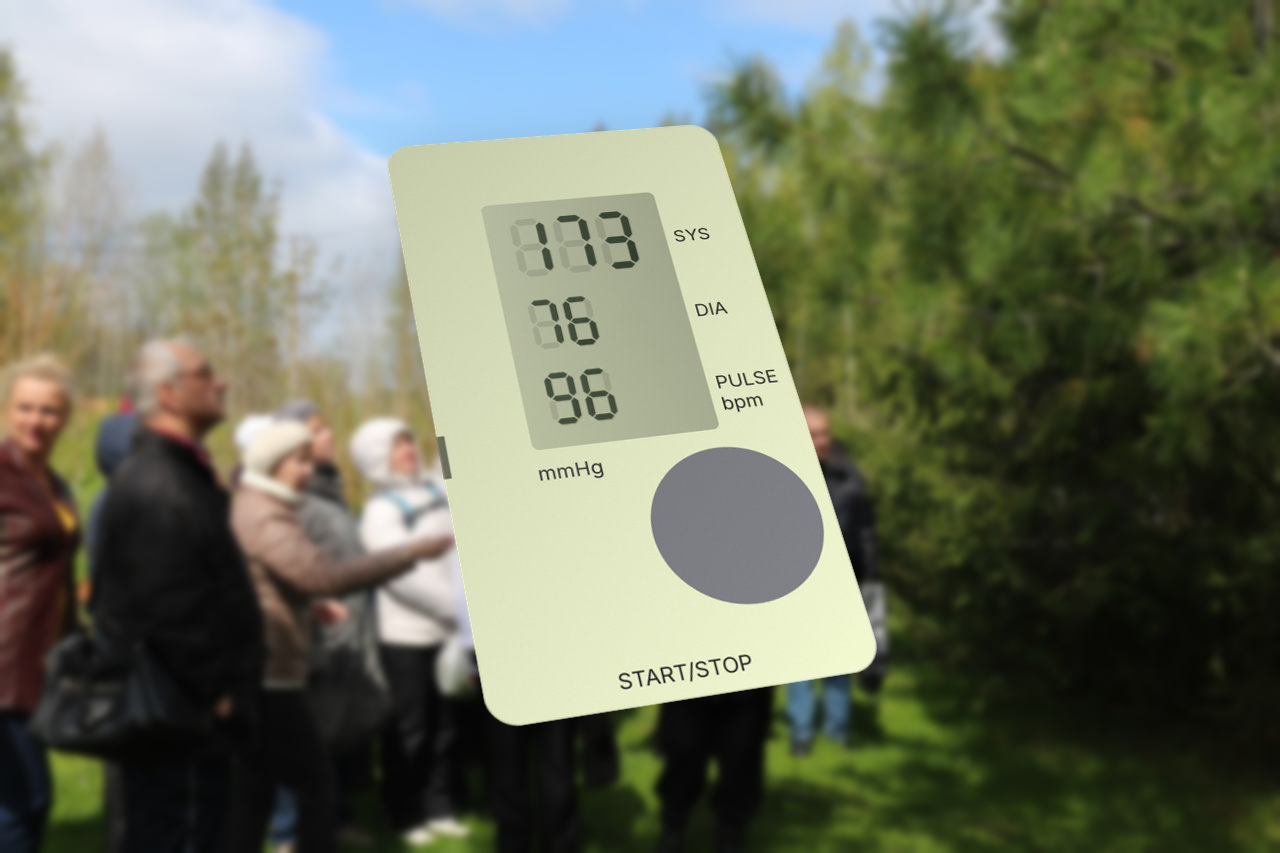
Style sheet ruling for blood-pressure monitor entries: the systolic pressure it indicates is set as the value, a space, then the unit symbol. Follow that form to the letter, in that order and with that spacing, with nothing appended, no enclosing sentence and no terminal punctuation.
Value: 173 mmHg
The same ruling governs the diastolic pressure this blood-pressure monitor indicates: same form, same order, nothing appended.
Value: 76 mmHg
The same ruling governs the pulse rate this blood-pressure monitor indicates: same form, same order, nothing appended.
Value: 96 bpm
